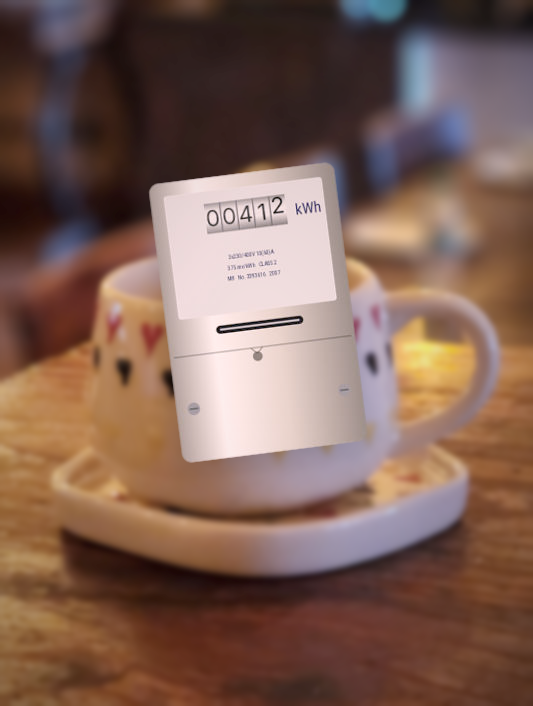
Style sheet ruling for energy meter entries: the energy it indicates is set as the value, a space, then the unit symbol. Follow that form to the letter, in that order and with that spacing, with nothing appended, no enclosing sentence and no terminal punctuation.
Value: 412 kWh
